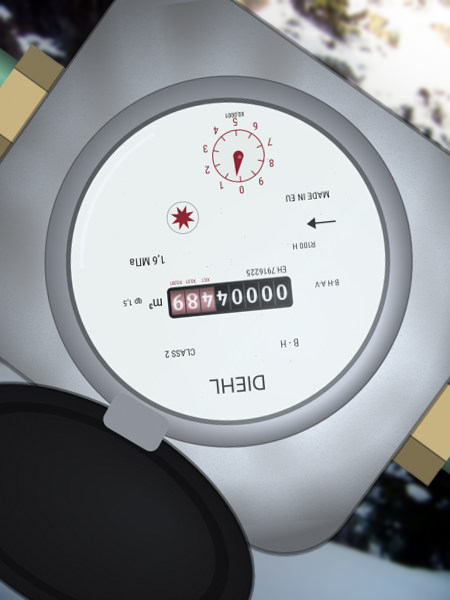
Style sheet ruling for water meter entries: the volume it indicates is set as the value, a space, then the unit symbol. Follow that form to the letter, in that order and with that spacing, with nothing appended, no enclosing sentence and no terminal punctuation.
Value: 4.4890 m³
